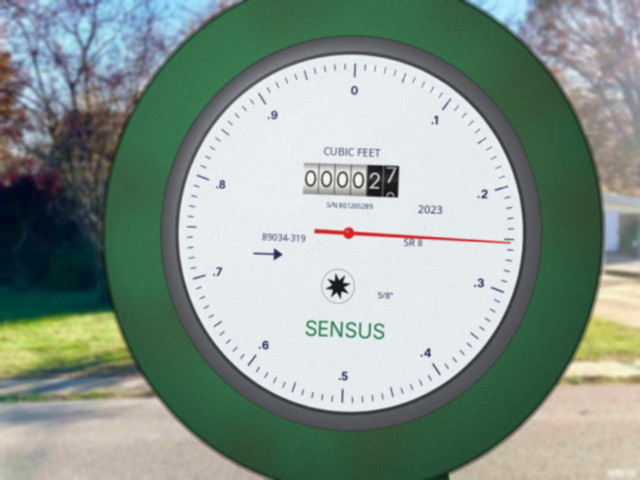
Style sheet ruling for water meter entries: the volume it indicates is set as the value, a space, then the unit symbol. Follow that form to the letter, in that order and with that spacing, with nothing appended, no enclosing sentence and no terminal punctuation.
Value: 27.25 ft³
